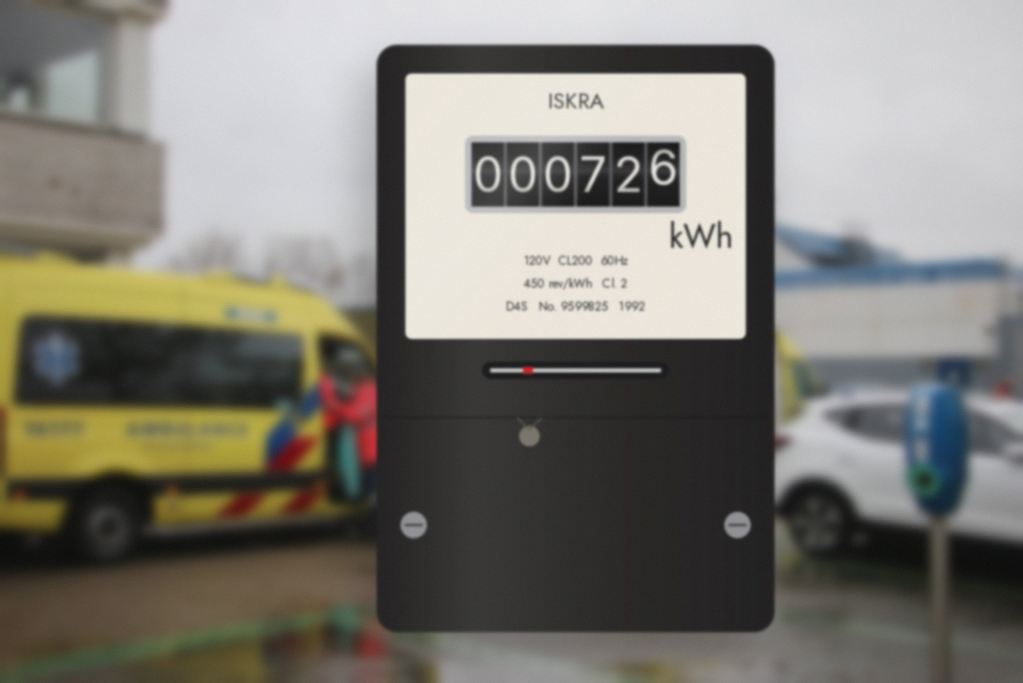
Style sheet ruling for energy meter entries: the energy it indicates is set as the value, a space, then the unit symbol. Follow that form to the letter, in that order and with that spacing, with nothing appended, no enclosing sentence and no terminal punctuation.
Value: 726 kWh
